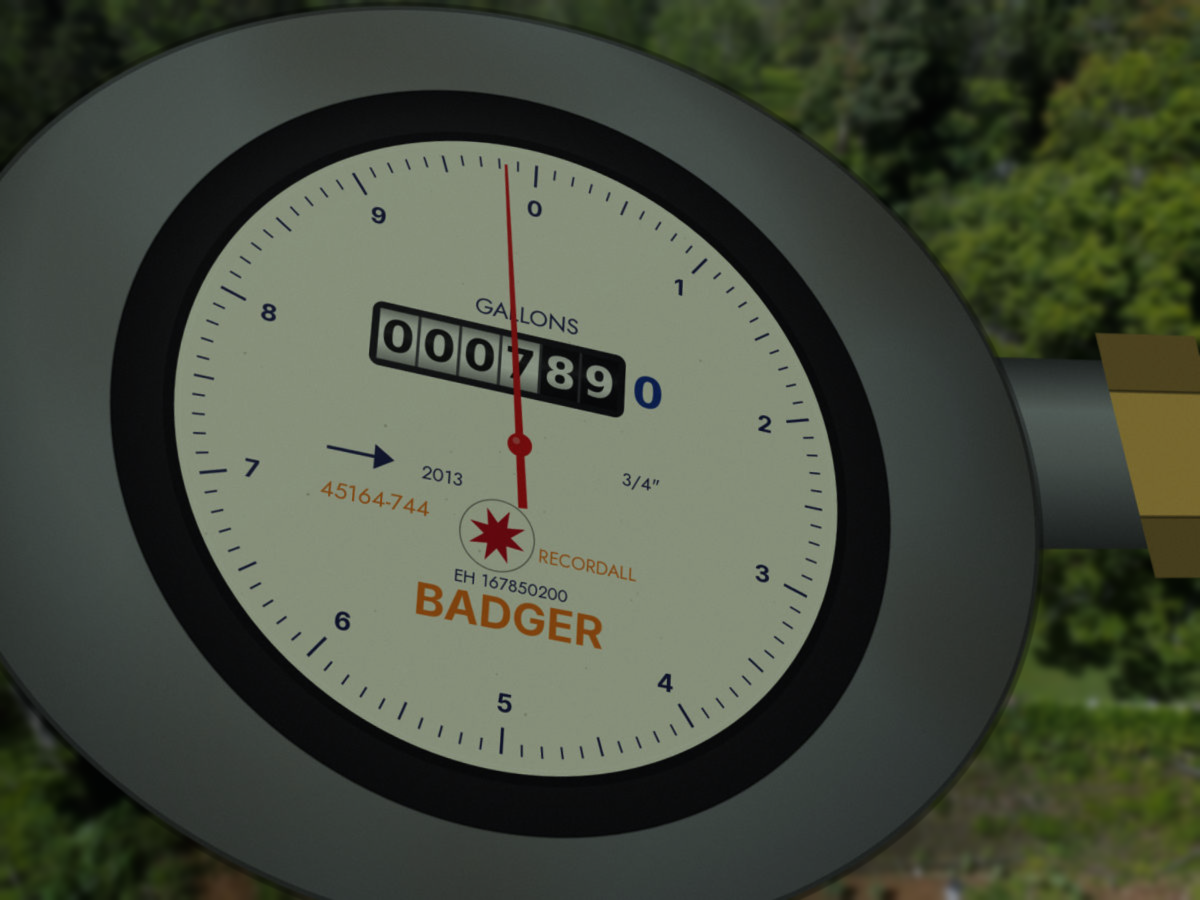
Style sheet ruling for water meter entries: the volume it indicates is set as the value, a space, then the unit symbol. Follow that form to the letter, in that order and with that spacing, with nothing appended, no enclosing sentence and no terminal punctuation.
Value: 7889.8 gal
